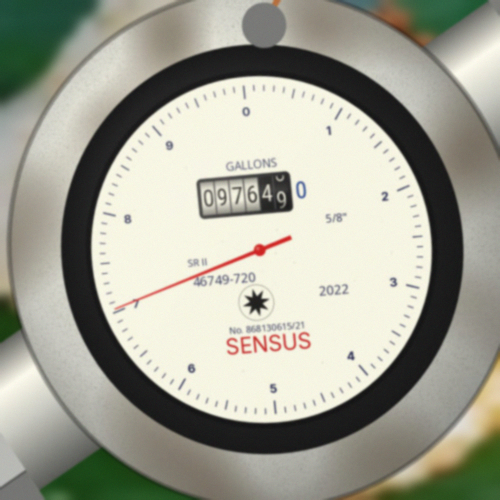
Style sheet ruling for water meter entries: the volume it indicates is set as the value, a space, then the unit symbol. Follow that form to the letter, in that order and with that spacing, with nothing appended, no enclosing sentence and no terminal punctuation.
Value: 976487.0 gal
